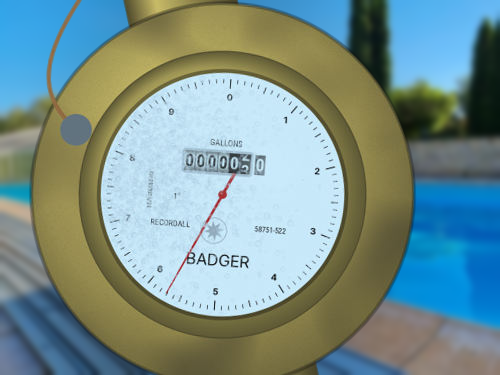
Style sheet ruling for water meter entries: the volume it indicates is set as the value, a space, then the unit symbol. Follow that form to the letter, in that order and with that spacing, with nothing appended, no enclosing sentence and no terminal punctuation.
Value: 25.7 gal
